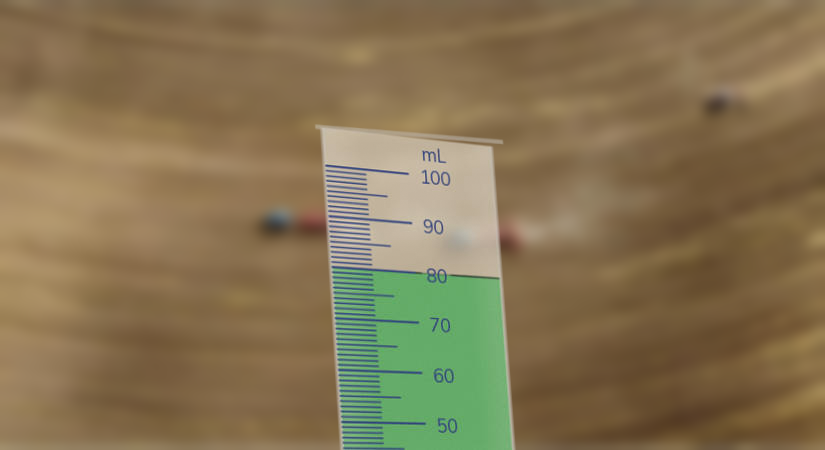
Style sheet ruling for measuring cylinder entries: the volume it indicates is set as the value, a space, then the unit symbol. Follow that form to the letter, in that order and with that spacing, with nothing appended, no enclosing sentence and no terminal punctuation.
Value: 80 mL
